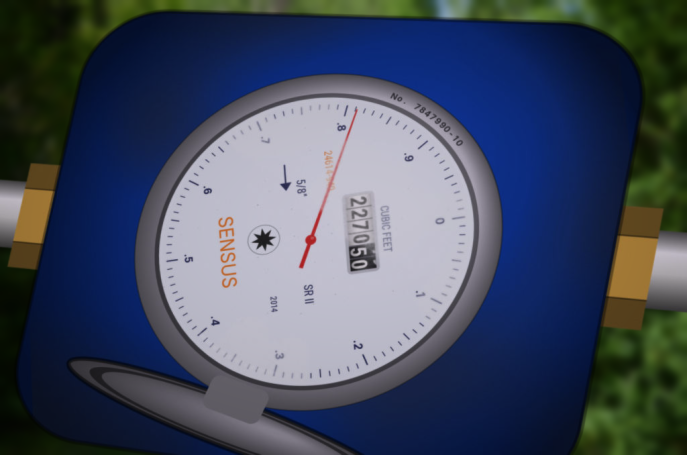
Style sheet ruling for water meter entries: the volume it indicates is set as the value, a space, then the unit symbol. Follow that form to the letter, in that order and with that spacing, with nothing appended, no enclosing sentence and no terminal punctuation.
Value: 227049.81 ft³
